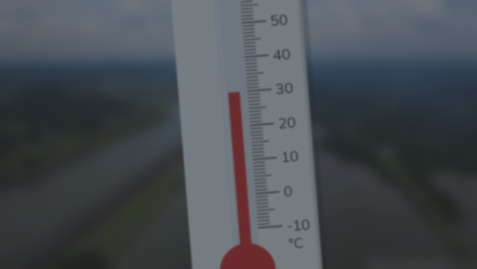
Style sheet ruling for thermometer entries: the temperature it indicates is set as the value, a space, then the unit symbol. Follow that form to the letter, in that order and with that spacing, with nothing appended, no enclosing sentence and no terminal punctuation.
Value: 30 °C
